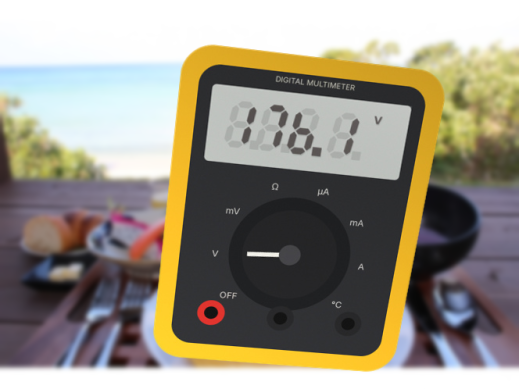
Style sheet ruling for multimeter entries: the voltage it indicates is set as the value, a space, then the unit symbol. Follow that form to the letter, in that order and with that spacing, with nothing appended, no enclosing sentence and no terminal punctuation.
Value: 176.1 V
